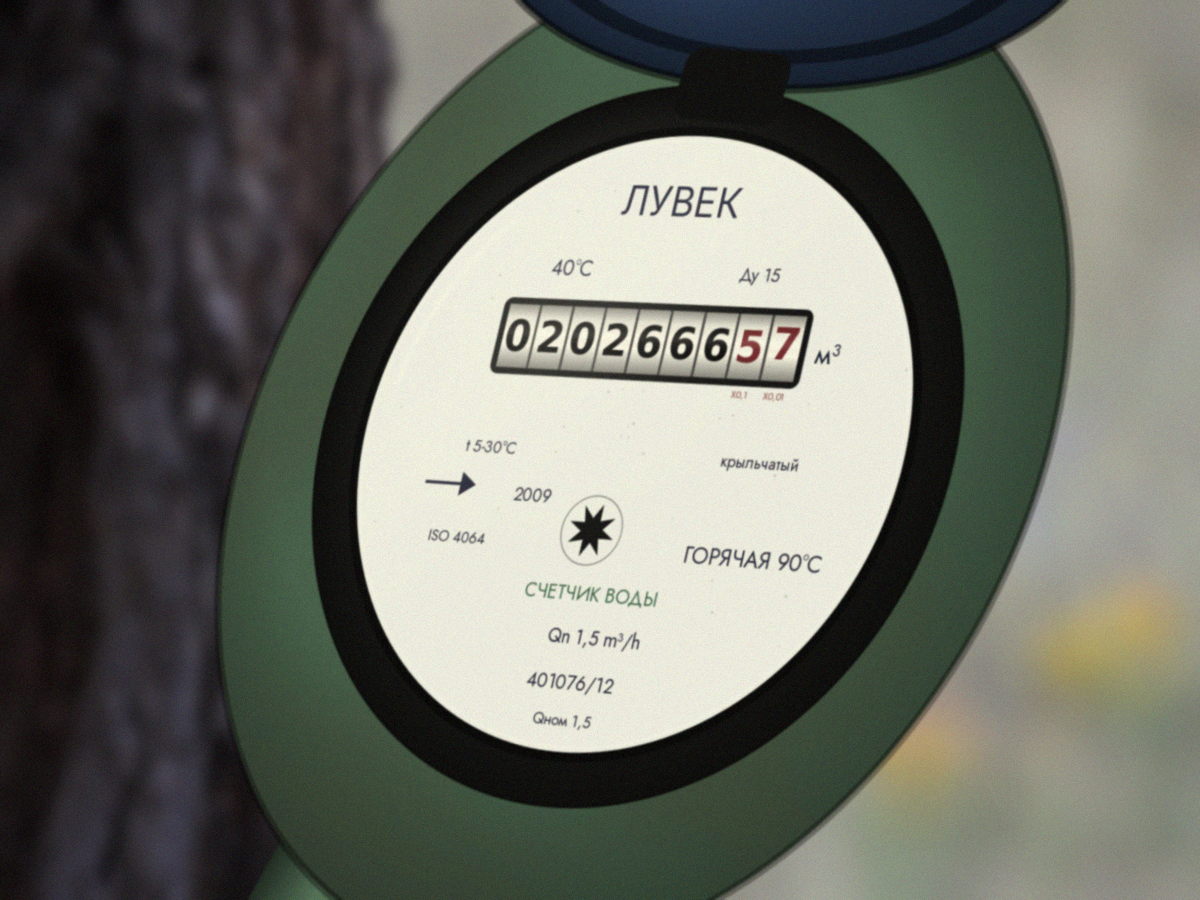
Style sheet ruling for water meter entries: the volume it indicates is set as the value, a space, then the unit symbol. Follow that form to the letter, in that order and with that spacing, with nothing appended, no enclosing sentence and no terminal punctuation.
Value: 202666.57 m³
